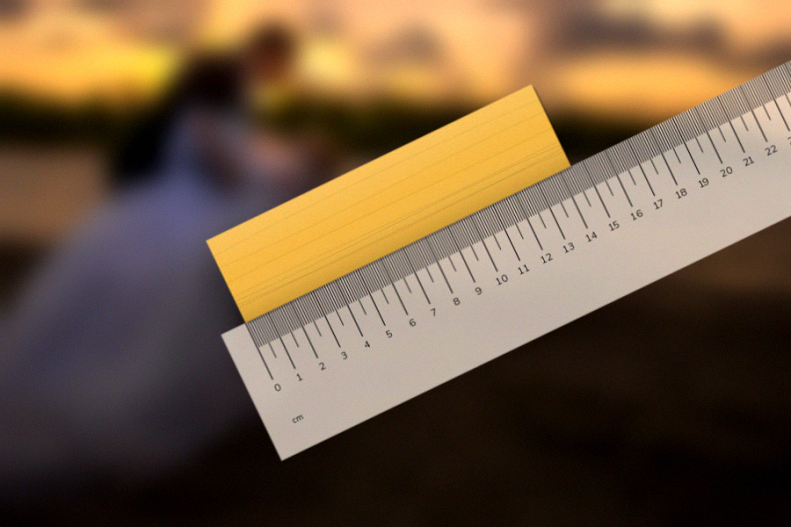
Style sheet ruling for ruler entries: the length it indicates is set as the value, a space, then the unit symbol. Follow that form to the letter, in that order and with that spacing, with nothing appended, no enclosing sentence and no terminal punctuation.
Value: 14.5 cm
